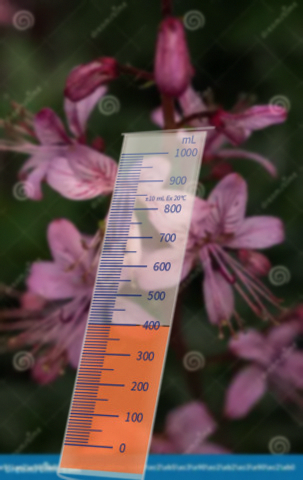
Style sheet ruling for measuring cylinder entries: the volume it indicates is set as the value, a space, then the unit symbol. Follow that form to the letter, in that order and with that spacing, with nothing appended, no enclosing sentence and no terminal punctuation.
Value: 400 mL
